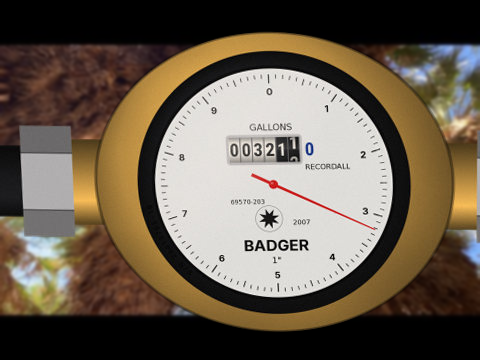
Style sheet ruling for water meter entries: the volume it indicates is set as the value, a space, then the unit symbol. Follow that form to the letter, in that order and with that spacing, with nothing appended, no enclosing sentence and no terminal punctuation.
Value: 32113.2 gal
